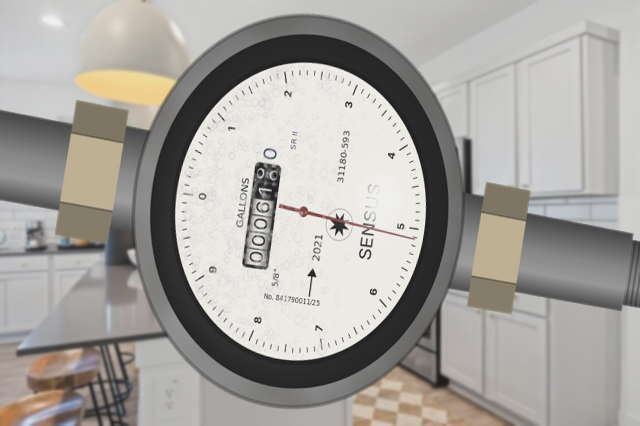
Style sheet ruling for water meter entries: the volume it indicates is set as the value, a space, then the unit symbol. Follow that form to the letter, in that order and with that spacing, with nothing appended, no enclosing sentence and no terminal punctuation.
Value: 6185.1 gal
